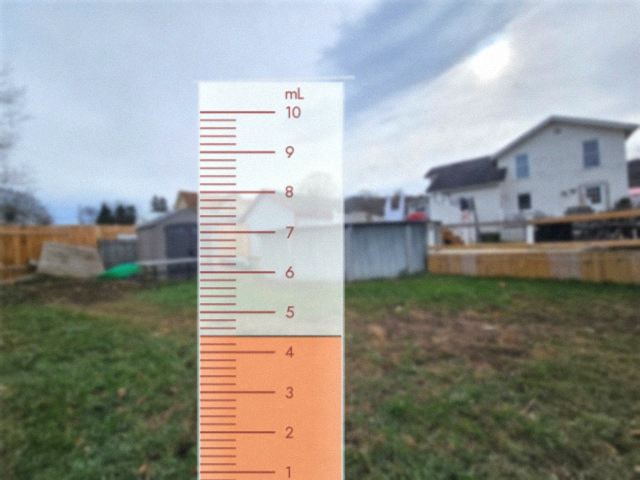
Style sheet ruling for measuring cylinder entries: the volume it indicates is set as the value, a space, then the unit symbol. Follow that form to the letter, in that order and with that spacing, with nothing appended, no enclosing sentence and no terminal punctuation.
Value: 4.4 mL
